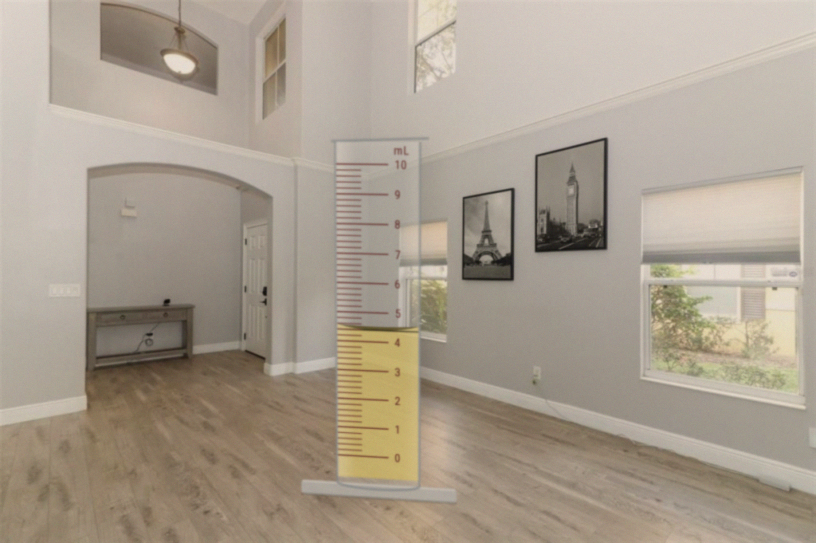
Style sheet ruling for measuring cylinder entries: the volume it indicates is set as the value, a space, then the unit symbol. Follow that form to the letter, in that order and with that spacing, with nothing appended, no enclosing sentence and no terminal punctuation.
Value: 4.4 mL
